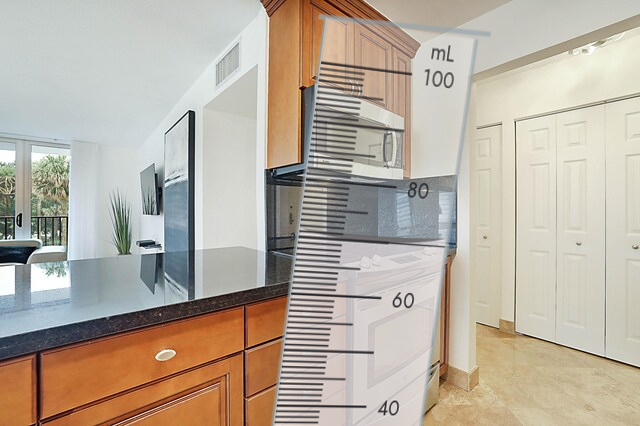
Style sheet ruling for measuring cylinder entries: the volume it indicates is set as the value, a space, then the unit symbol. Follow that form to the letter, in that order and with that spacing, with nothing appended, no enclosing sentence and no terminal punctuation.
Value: 70 mL
